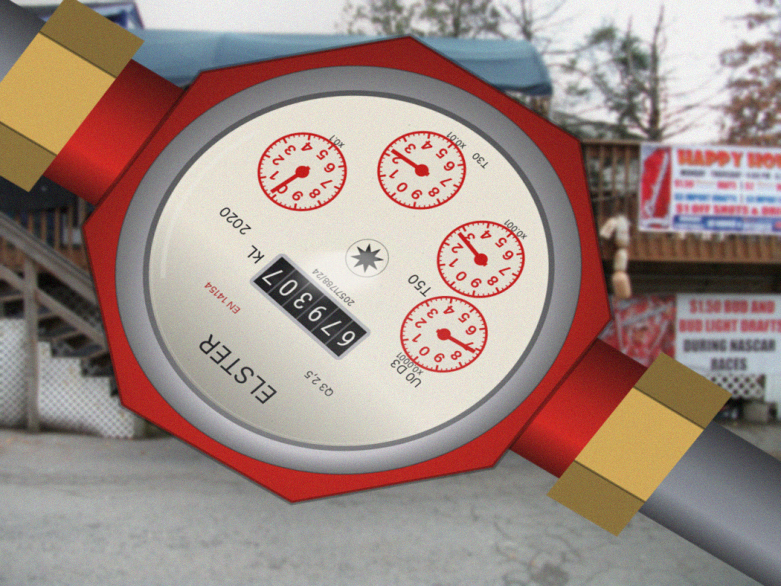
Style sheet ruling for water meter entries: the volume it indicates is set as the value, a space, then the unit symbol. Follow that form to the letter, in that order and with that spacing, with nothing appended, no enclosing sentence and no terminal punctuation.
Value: 679307.0227 kL
